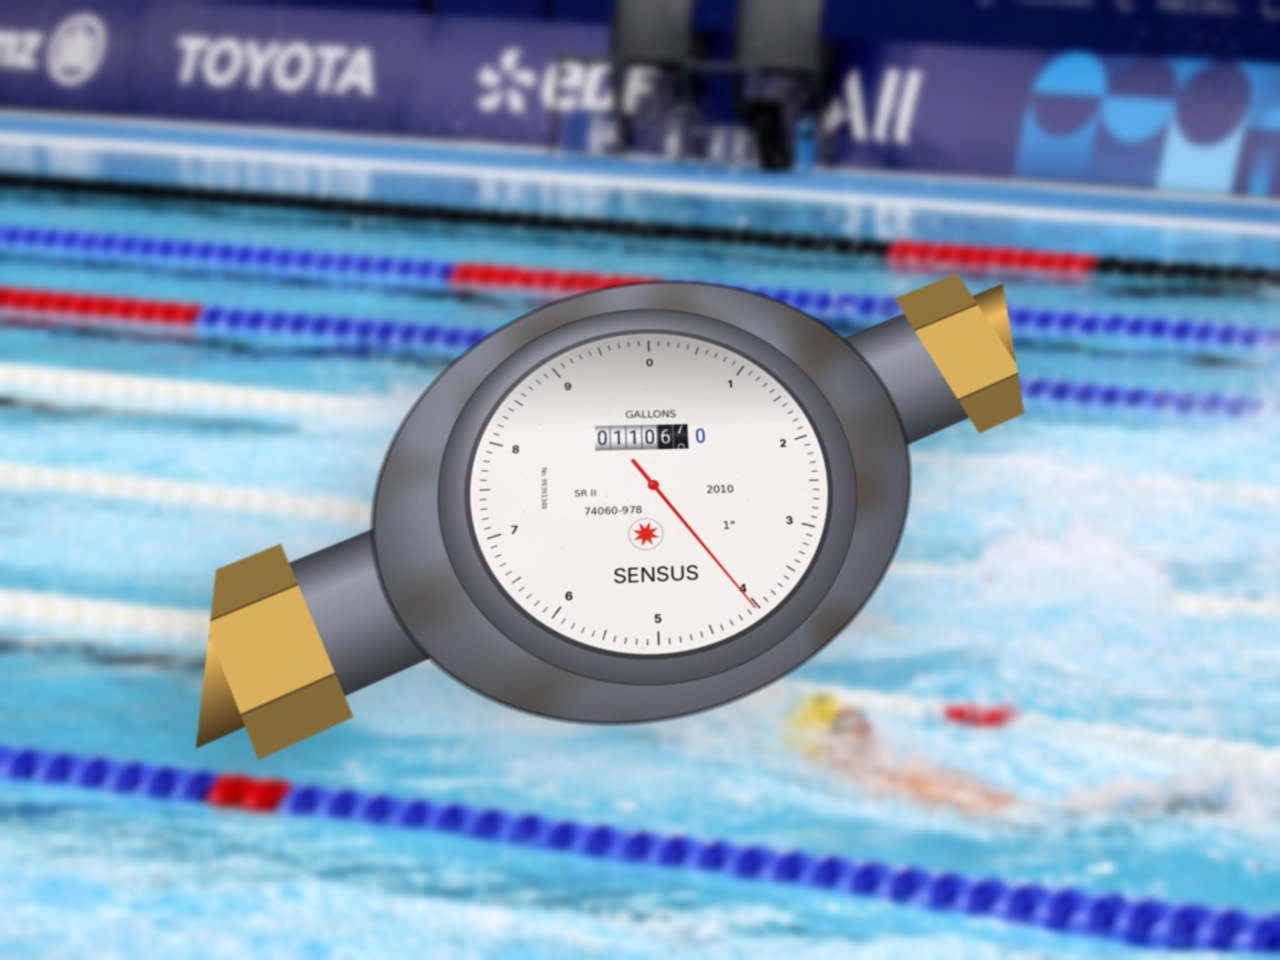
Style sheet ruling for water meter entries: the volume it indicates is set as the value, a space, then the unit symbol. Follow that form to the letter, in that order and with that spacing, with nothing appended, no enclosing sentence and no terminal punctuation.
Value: 110674.0 gal
